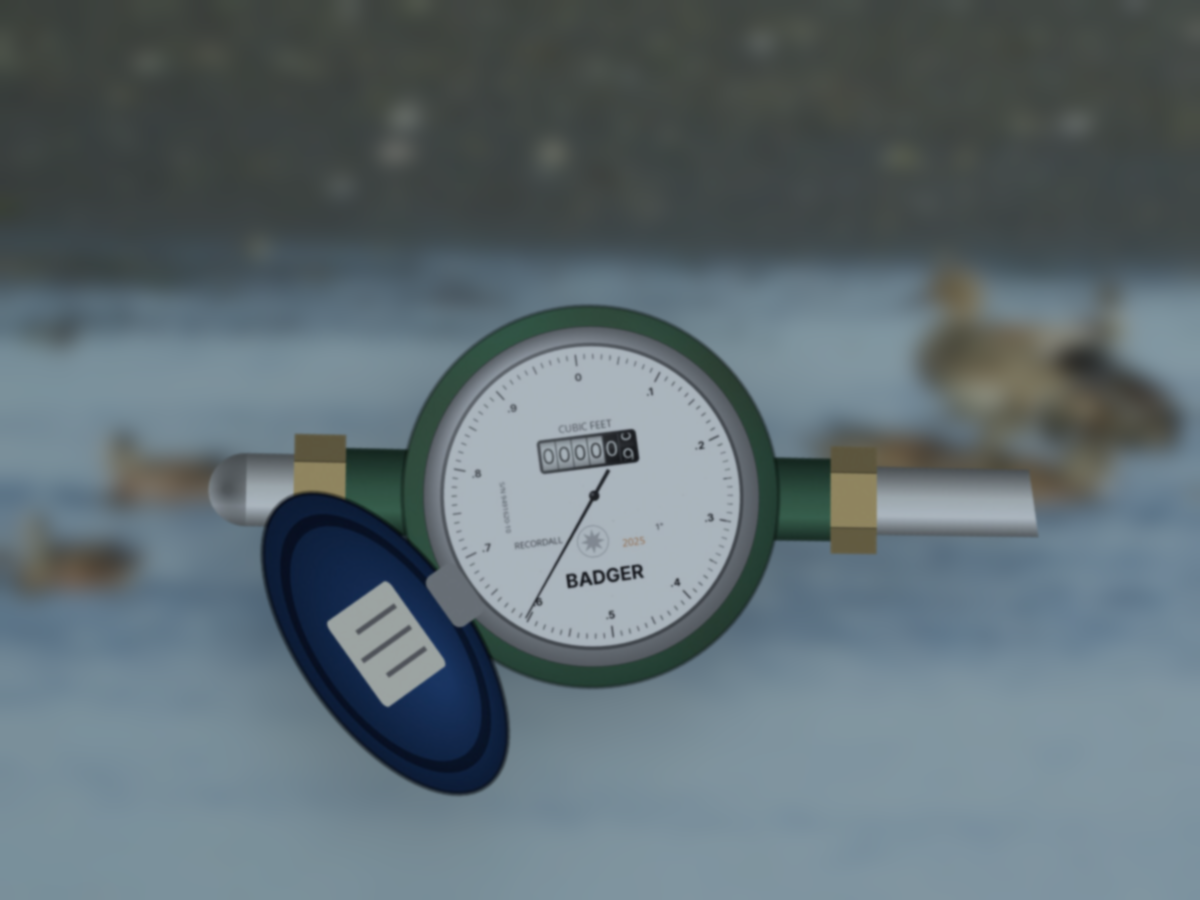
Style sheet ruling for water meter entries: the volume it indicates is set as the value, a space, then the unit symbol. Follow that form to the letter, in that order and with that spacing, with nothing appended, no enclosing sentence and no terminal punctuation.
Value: 8.60 ft³
